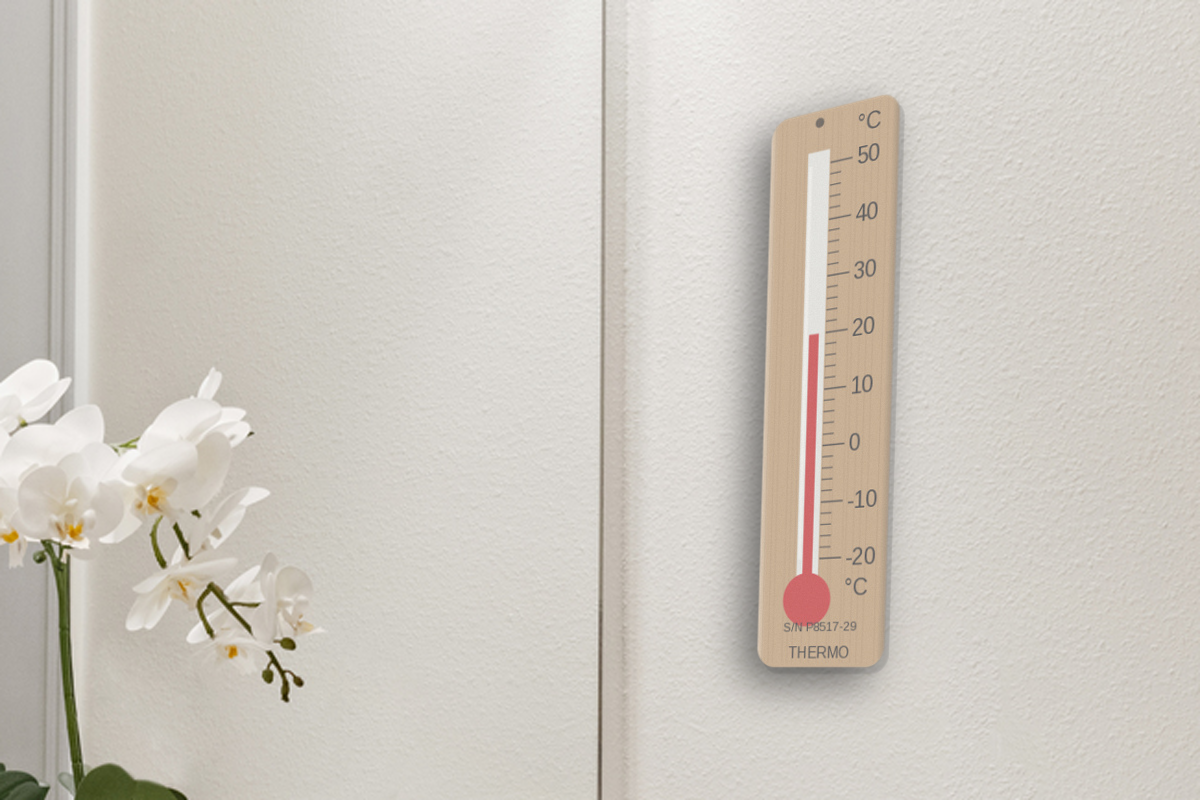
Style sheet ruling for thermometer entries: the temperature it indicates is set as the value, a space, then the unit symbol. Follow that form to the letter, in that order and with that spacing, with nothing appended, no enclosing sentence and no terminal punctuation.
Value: 20 °C
